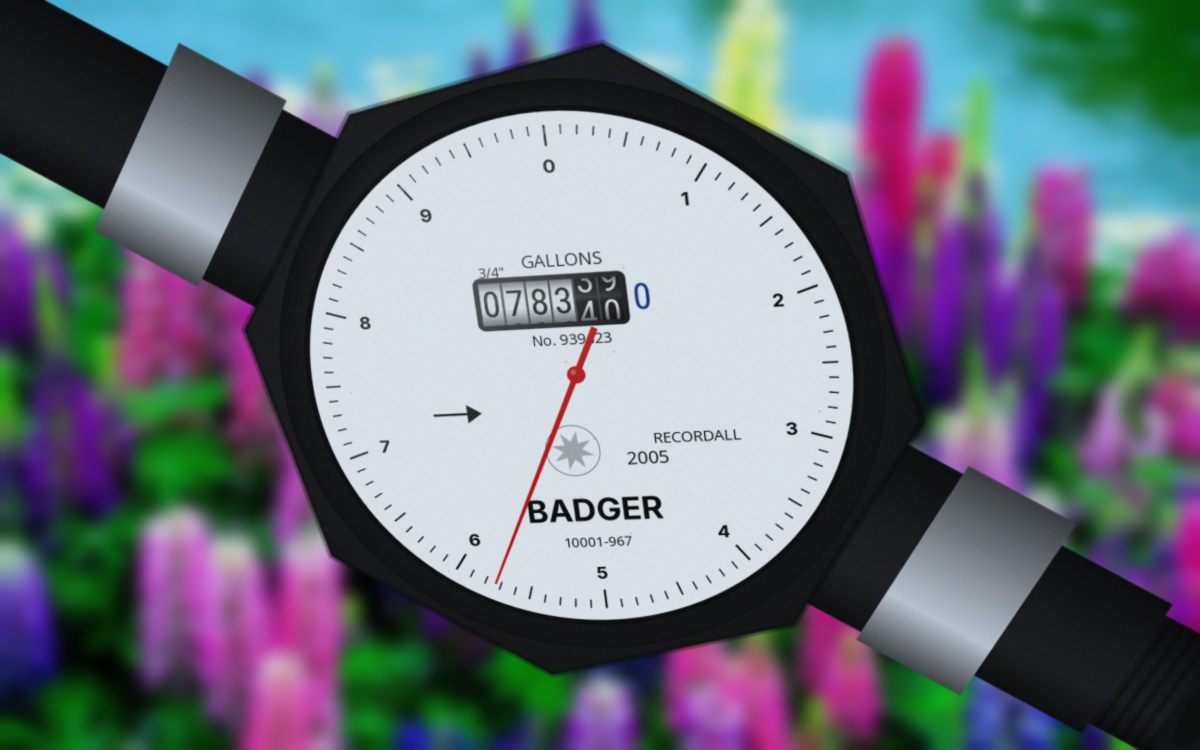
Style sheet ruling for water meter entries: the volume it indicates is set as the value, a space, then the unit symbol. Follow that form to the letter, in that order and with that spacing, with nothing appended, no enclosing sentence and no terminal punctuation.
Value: 783395.7 gal
